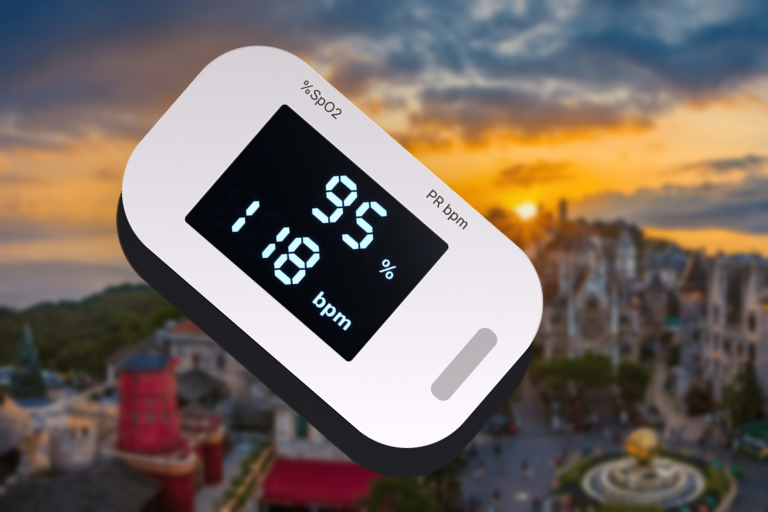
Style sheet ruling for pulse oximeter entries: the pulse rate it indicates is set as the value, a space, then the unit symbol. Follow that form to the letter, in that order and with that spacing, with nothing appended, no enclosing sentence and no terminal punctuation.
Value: 118 bpm
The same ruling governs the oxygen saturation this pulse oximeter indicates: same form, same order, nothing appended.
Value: 95 %
